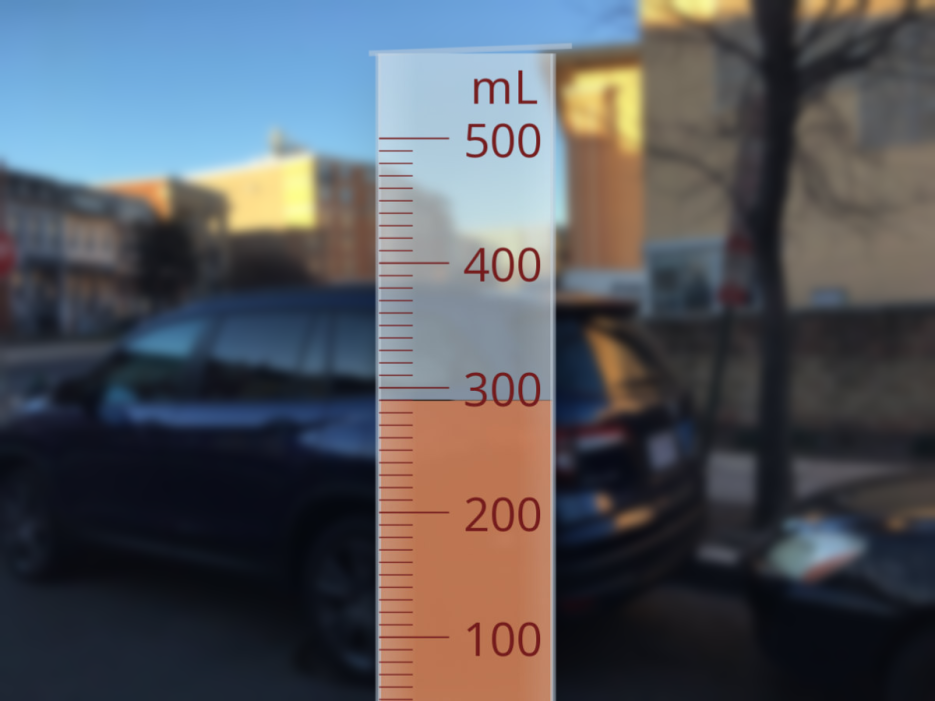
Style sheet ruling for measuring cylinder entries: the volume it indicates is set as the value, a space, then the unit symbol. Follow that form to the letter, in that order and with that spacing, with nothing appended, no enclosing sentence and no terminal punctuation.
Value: 290 mL
